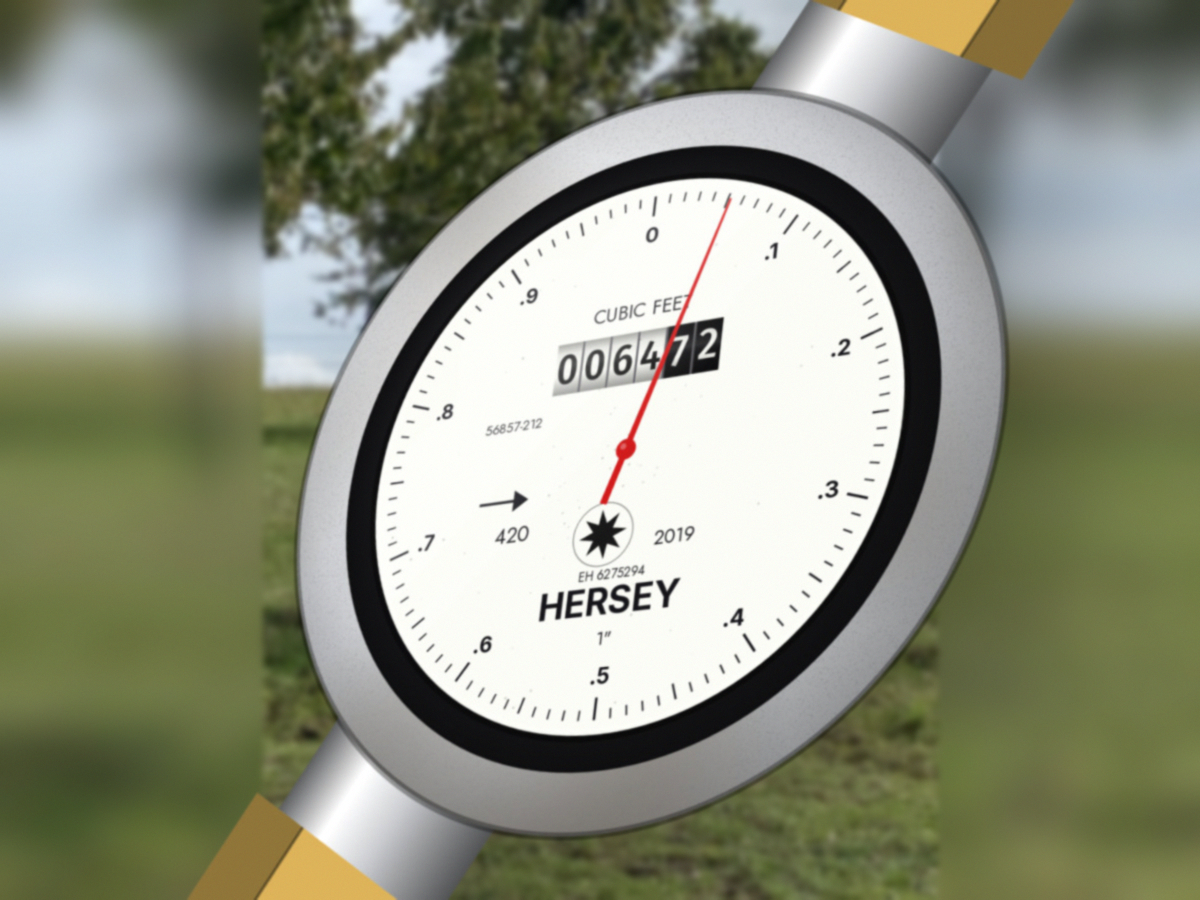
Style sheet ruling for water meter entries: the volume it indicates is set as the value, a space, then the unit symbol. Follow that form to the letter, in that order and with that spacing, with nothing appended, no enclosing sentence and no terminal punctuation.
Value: 6472.05 ft³
